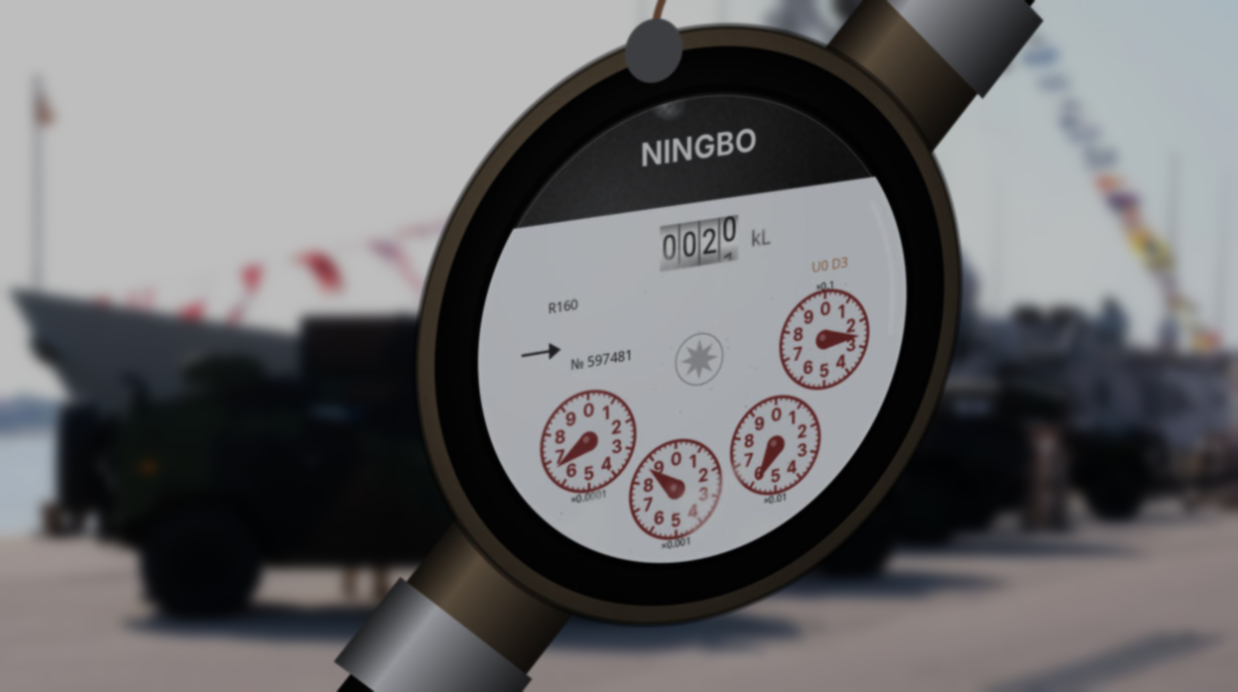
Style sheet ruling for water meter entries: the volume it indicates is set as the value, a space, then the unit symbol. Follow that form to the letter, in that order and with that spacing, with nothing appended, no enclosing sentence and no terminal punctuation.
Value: 20.2586 kL
